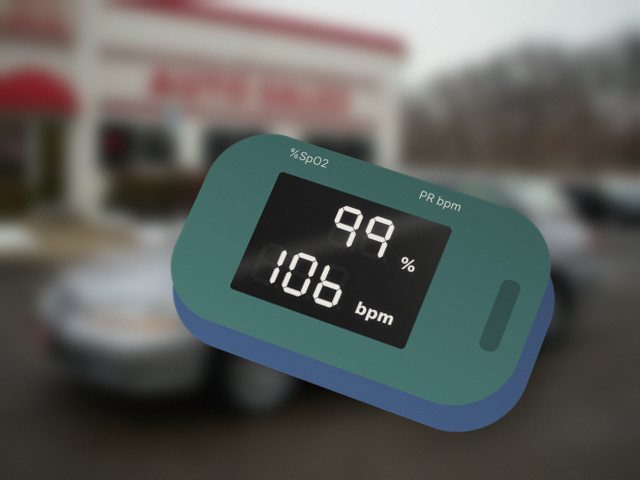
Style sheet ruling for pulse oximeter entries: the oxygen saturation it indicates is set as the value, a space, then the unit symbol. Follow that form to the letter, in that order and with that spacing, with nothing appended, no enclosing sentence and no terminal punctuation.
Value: 99 %
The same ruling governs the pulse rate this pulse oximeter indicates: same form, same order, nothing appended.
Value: 106 bpm
